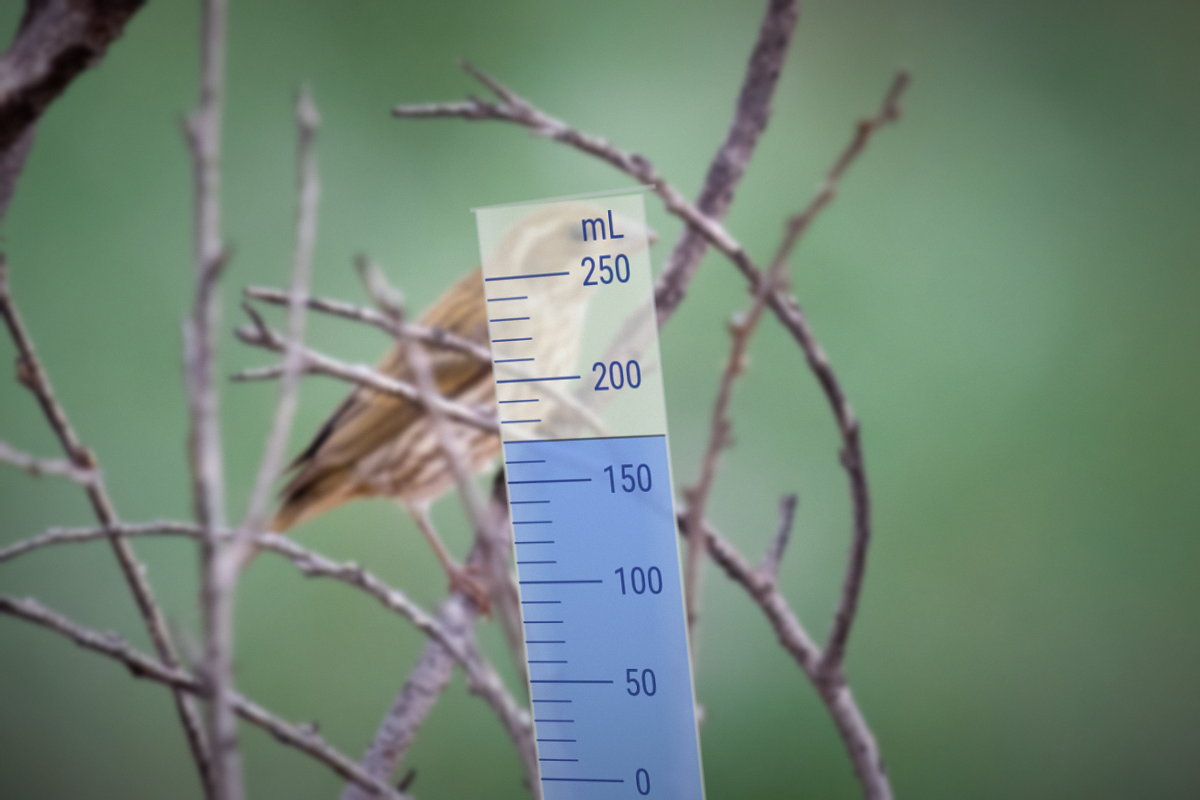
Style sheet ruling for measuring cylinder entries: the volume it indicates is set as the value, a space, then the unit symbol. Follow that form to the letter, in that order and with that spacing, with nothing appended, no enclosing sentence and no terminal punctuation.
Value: 170 mL
